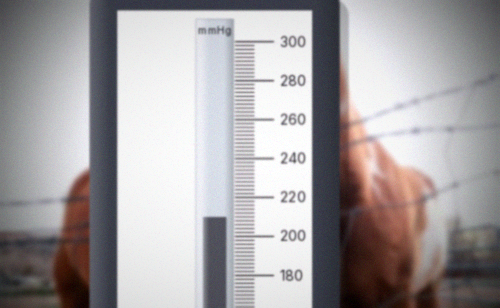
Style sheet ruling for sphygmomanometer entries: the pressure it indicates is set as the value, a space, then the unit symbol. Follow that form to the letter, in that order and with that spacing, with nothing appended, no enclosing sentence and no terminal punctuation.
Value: 210 mmHg
